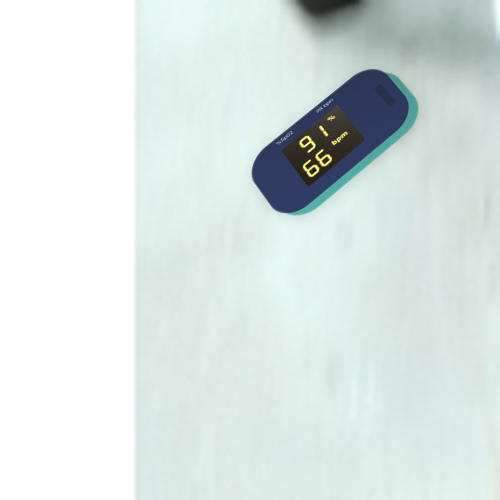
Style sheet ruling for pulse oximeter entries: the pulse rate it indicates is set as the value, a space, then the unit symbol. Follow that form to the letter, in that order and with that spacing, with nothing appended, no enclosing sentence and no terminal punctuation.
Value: 66 bpm
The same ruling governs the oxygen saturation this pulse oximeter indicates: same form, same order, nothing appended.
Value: 91 %
